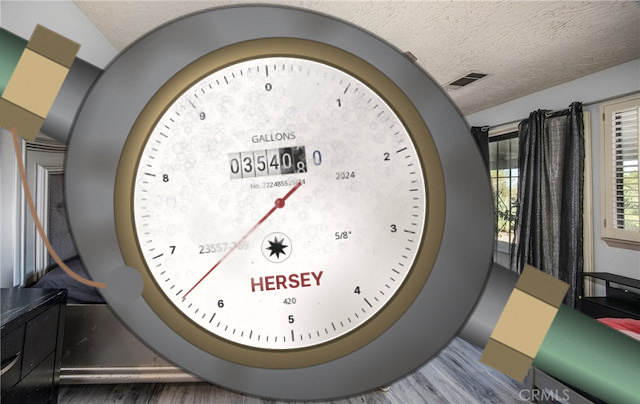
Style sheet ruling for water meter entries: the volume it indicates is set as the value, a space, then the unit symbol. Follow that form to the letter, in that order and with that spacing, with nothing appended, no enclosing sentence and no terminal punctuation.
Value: 354076.4 gal
